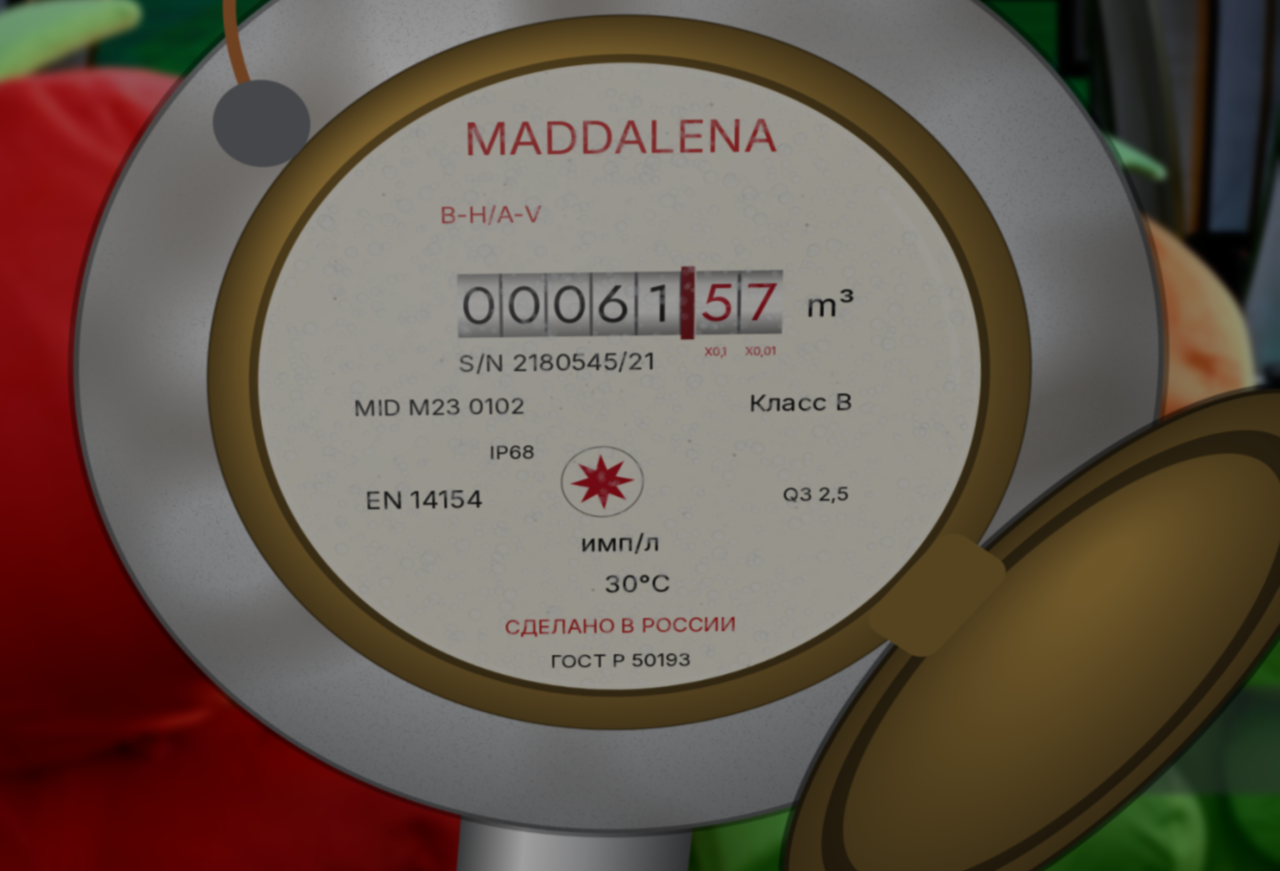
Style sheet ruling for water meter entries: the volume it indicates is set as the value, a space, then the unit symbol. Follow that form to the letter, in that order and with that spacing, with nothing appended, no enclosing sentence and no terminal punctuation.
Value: 61.57 m³
